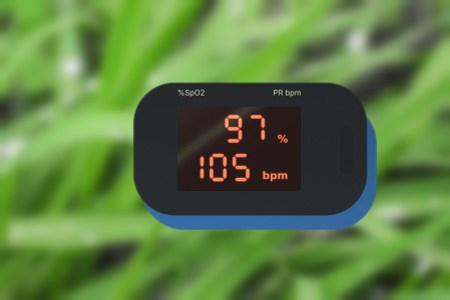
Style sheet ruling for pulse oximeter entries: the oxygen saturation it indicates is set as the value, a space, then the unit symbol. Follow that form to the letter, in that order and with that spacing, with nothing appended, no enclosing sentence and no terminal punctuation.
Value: 97 %
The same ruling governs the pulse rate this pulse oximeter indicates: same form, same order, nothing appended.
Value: 105 bpm
